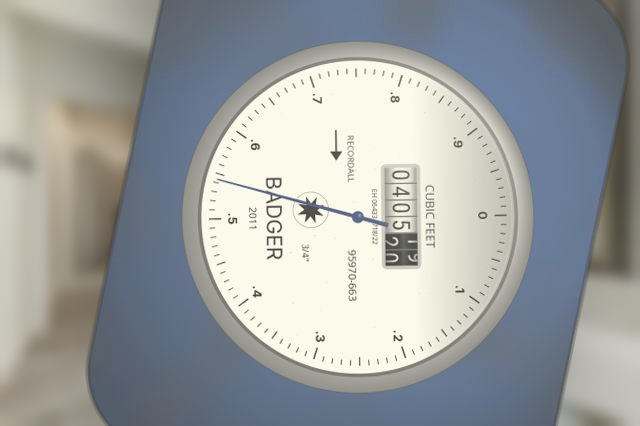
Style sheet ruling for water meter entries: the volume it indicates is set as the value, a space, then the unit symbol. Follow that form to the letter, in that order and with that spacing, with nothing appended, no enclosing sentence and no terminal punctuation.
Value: 40519.54 ft³
